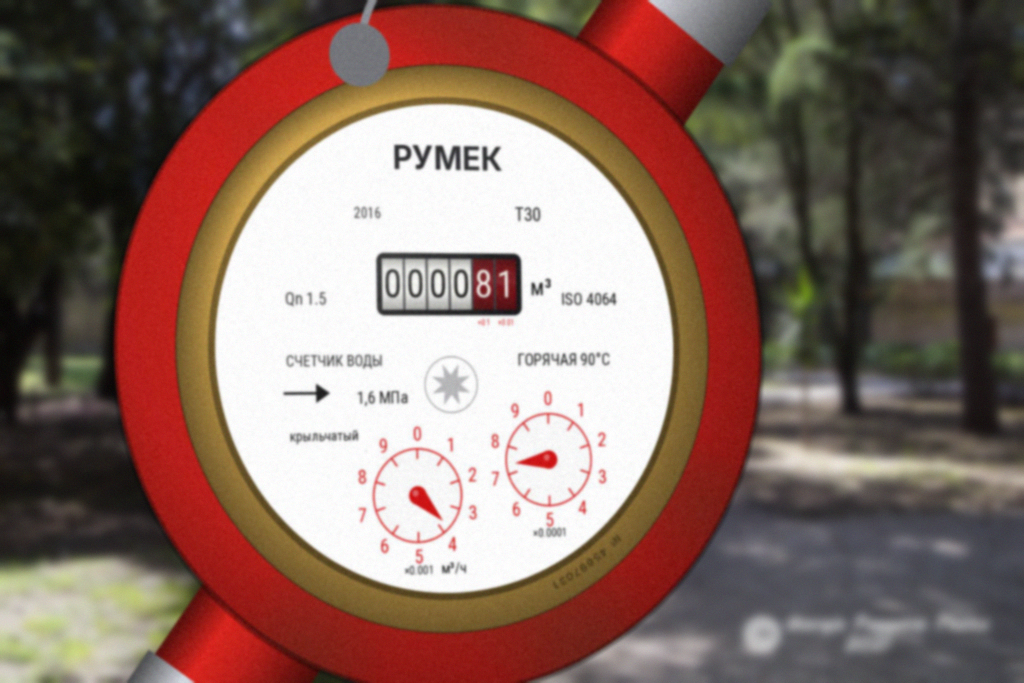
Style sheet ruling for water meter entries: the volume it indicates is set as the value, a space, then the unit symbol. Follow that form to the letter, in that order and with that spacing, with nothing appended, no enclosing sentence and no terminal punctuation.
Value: 0.8137 m³
